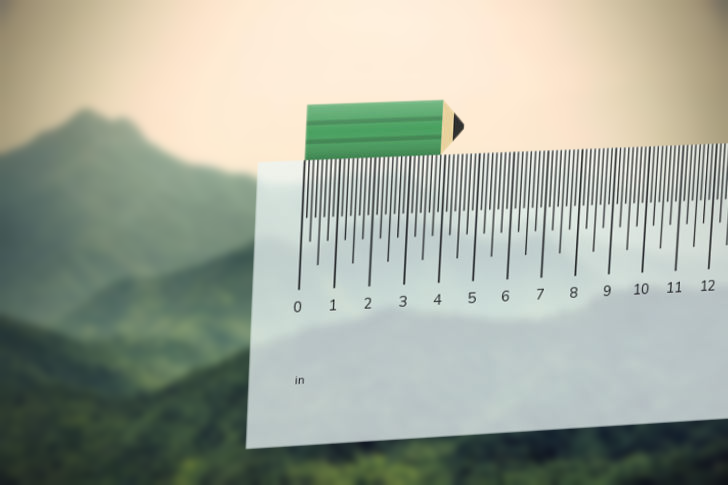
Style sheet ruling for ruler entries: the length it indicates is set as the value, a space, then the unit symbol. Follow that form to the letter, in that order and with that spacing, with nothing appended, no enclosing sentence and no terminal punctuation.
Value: 4.5 in
